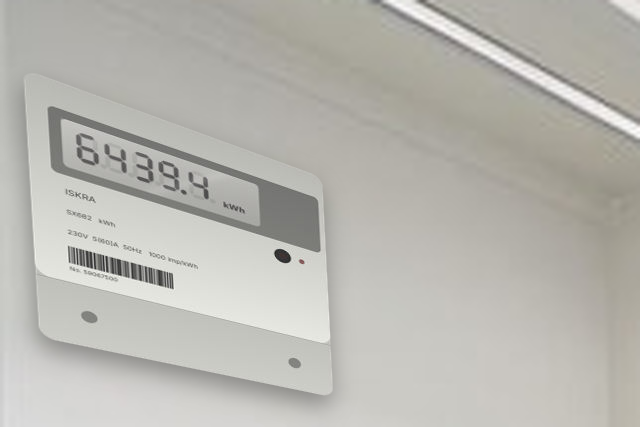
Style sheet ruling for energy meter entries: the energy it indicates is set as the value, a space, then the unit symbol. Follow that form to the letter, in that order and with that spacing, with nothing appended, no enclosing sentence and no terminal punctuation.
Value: 6439.4 kWh
